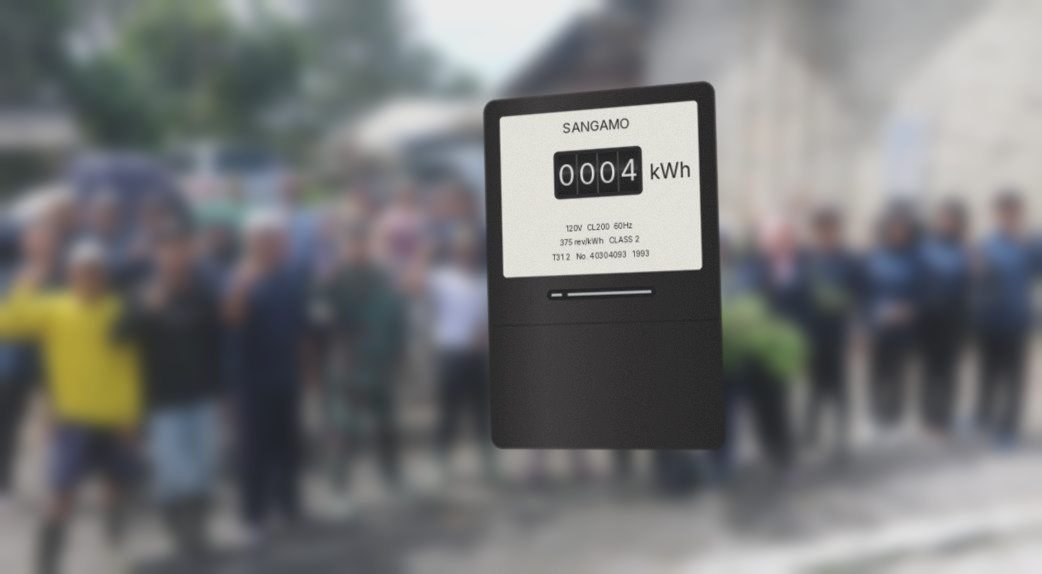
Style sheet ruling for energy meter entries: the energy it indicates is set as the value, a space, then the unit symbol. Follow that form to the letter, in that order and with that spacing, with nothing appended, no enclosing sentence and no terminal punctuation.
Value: 4 kWh
